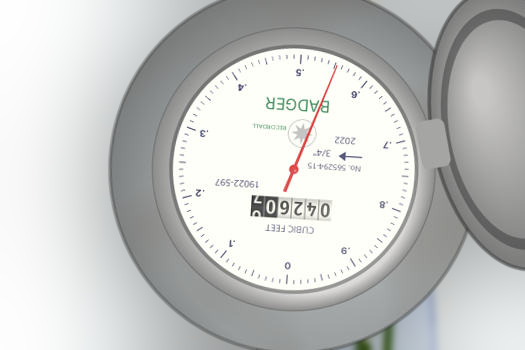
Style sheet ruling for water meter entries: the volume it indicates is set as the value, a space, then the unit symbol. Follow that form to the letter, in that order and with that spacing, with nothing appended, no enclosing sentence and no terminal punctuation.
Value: 42606.55 ft³
